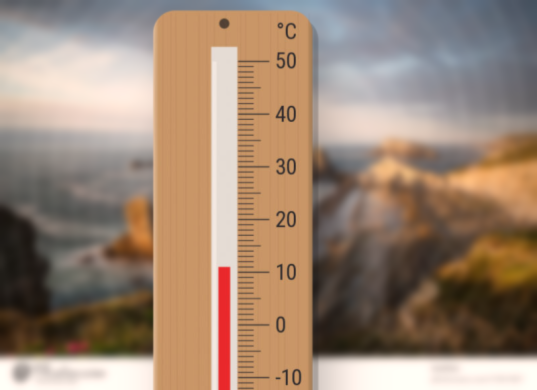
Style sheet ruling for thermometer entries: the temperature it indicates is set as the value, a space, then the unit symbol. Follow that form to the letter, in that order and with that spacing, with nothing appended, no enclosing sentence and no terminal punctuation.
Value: 11 °C
